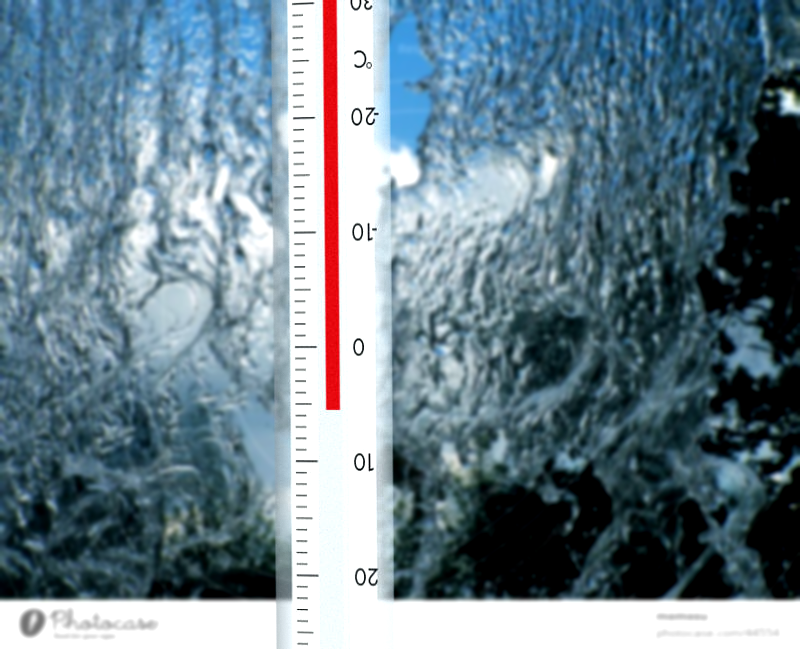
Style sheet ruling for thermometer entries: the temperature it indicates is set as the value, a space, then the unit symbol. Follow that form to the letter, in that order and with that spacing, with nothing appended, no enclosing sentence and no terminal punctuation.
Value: 5.5 °C
